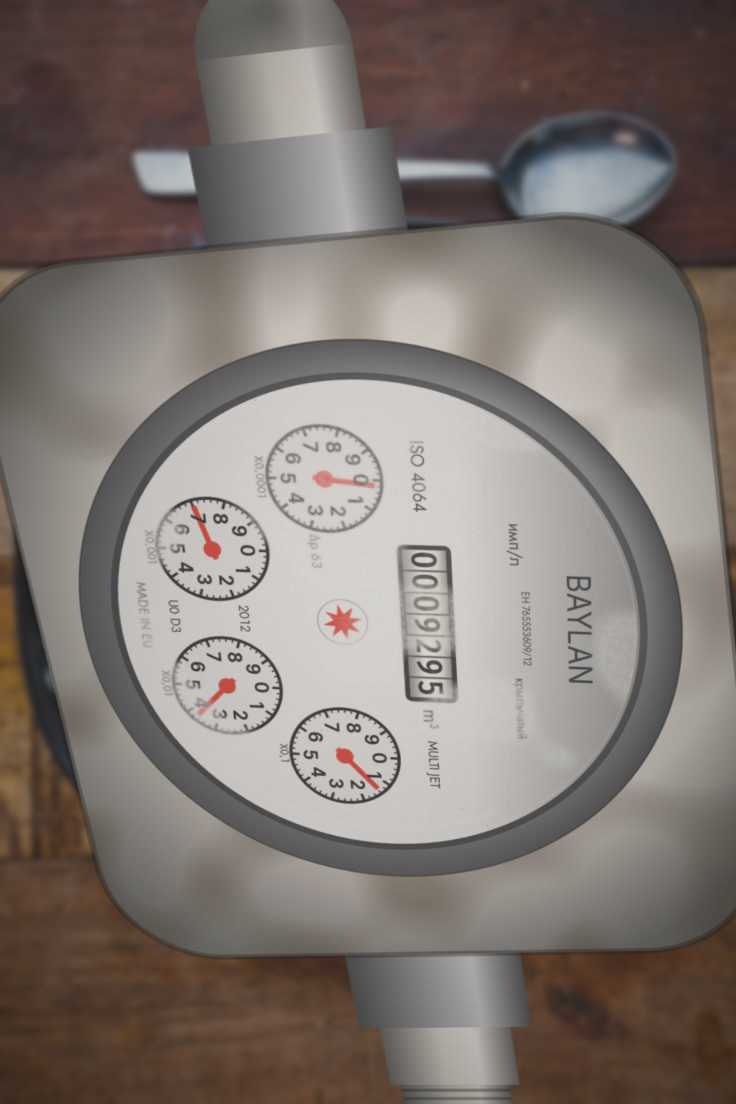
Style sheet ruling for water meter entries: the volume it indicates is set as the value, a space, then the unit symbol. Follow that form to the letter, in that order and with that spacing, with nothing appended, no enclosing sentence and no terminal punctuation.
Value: 9295.1370 m³
